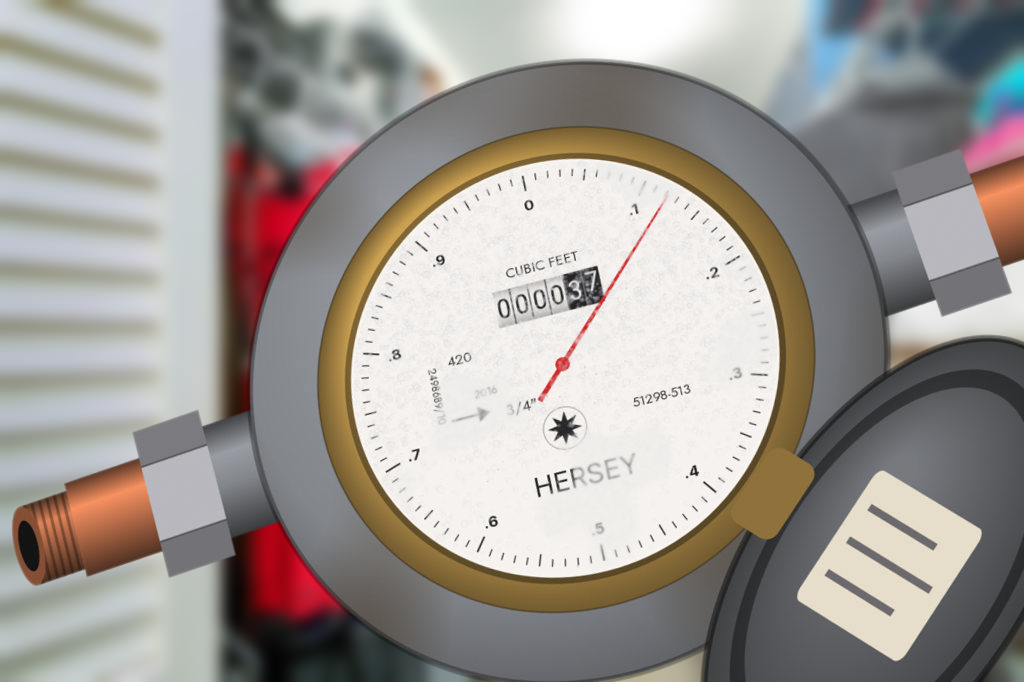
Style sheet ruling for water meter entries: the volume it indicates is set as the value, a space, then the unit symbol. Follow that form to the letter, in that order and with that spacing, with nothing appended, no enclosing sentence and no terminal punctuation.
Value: 37.12 ft³
